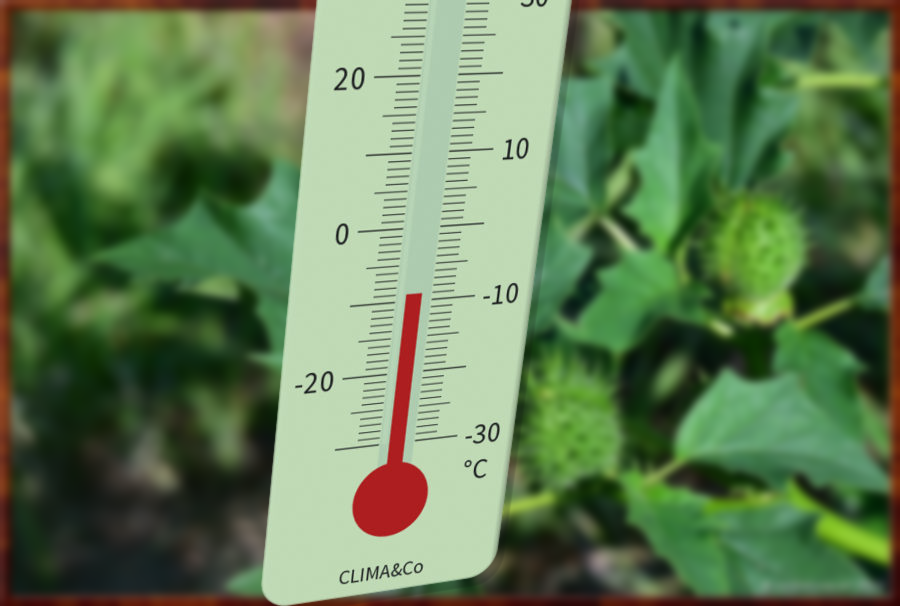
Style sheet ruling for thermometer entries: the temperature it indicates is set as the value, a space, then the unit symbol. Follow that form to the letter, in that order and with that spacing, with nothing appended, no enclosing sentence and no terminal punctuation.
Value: -9 °C
